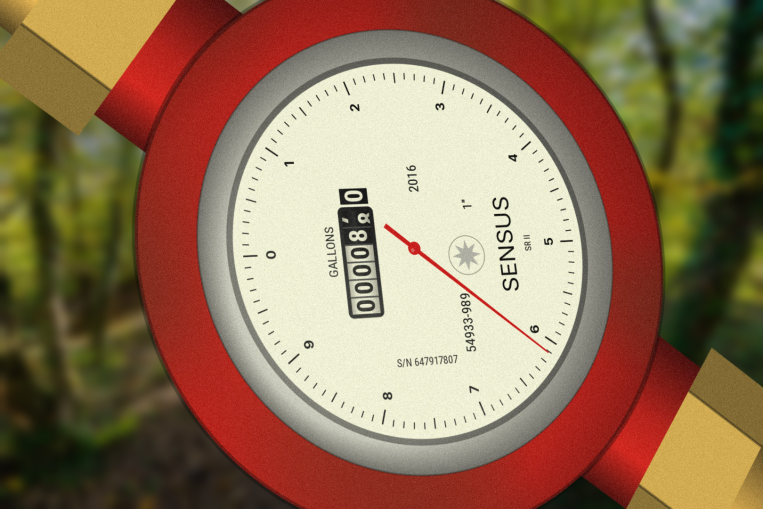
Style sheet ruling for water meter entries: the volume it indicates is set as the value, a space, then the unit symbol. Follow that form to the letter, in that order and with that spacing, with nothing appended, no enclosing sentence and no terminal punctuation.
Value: 876.1 gal
